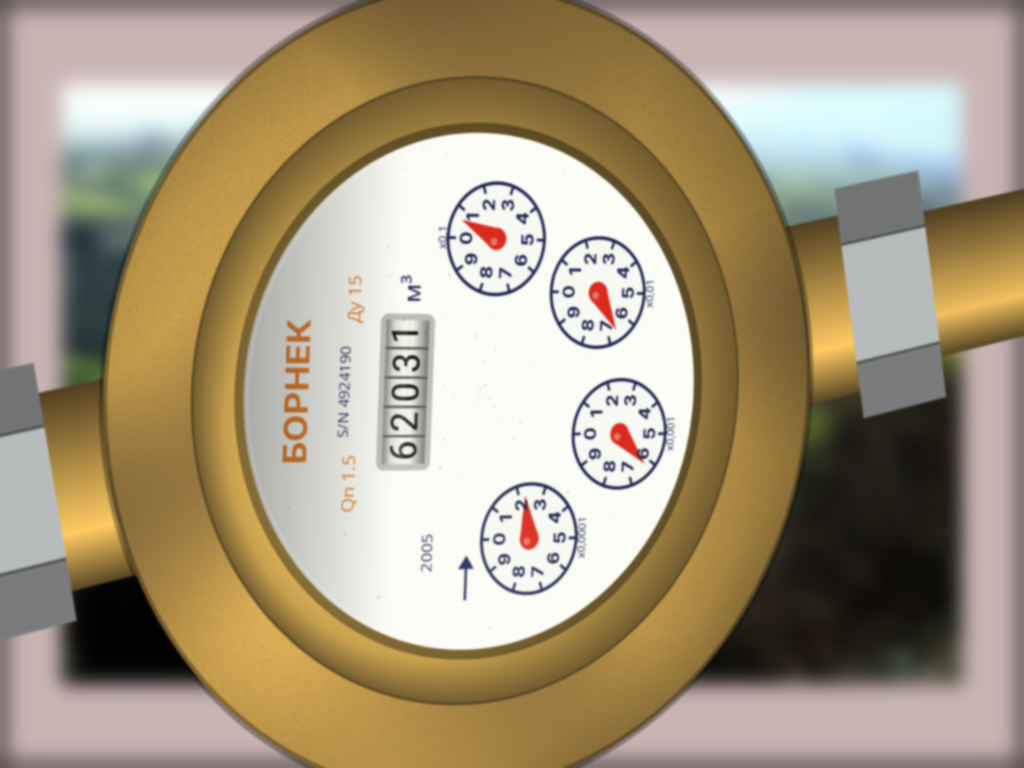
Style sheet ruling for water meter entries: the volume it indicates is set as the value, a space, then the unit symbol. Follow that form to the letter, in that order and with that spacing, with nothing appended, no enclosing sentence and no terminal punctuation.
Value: 62031.0662 m³
